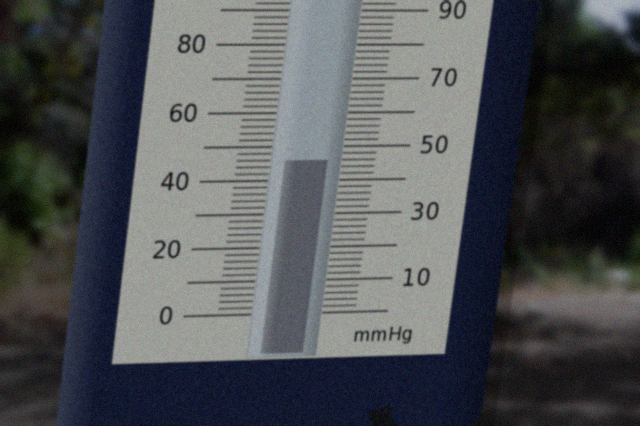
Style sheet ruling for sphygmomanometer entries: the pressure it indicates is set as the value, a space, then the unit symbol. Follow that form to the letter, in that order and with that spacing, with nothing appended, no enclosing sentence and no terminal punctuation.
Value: 46 mmHg
